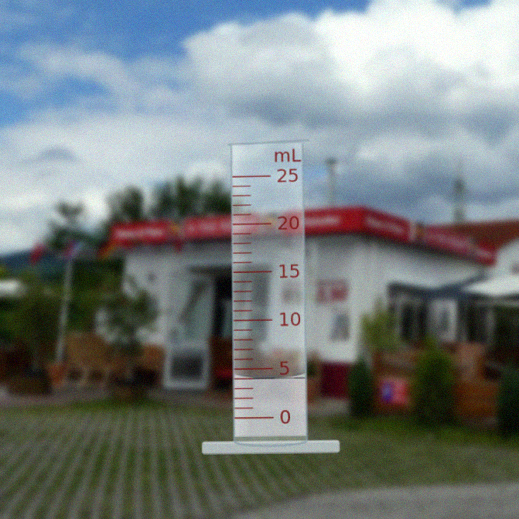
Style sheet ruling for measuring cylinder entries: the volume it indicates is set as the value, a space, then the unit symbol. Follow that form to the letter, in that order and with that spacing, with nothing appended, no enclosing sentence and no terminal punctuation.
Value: 4 mL
